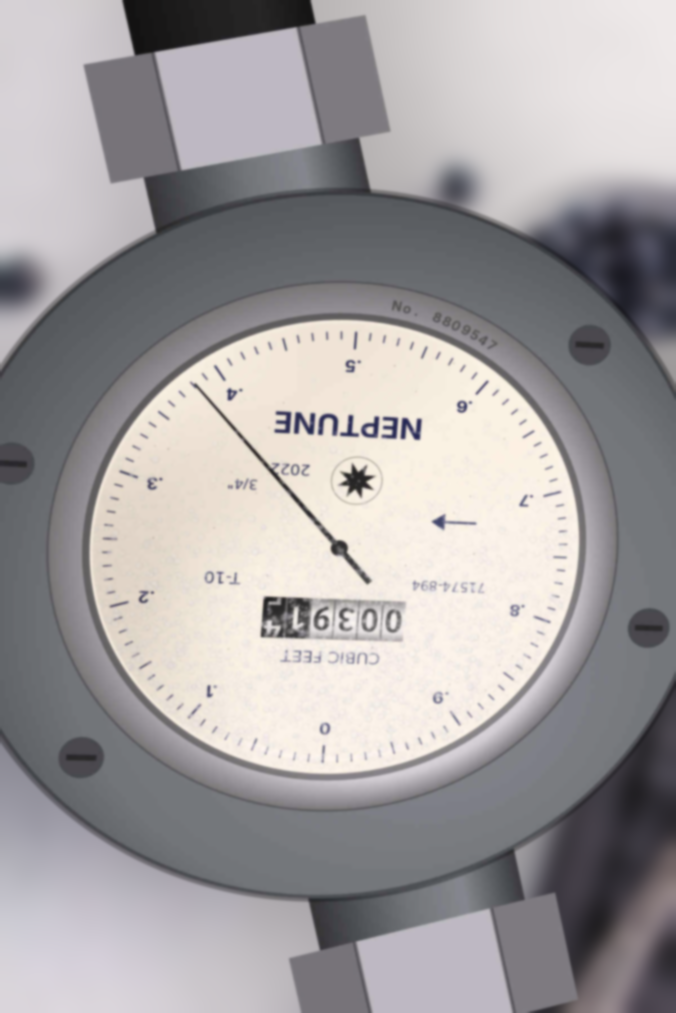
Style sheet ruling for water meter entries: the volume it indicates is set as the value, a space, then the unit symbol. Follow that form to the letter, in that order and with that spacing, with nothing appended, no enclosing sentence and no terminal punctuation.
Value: 3914.38 ft³
